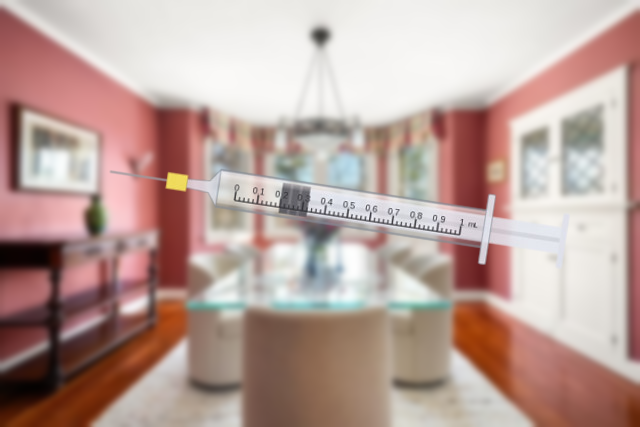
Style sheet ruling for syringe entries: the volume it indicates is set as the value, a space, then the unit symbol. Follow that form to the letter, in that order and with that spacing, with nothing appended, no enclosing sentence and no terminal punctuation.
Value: 0.2 mL
